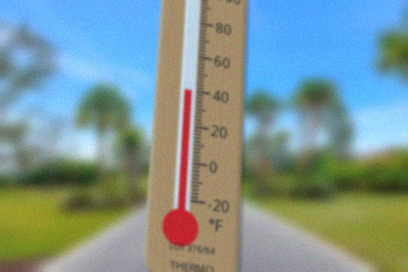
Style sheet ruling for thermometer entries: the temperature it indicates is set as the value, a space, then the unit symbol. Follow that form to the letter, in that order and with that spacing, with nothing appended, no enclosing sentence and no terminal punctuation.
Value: 40 °F
